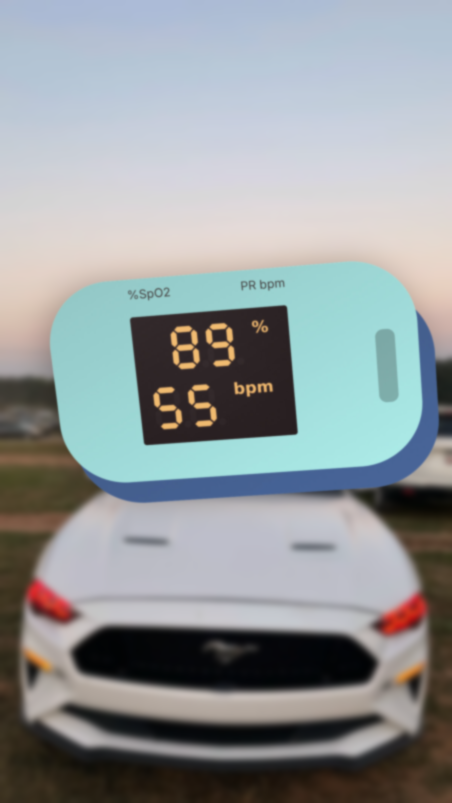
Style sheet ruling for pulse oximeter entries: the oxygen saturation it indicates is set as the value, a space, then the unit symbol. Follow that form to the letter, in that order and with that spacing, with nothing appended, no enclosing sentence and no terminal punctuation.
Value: 89 %
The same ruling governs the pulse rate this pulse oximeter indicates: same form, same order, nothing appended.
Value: 55 bpm
